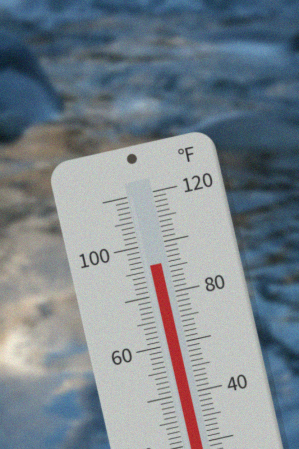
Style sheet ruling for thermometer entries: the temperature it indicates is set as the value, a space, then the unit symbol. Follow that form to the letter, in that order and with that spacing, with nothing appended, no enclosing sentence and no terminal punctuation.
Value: 92 °F
